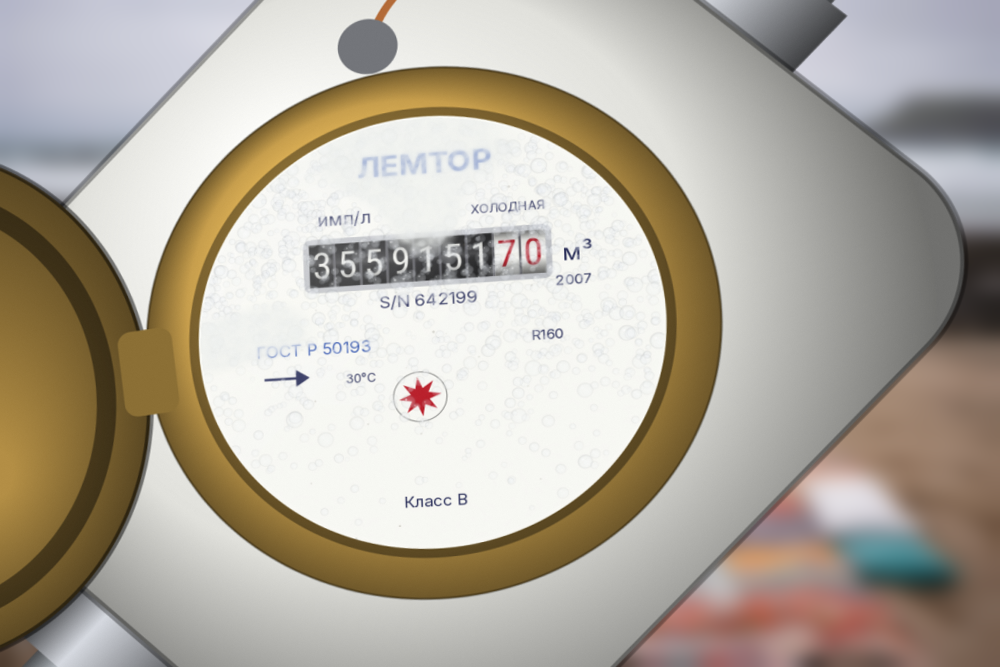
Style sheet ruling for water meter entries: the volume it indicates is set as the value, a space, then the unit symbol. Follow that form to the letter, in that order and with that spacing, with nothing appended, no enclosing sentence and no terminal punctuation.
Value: 3559151.70 m³
